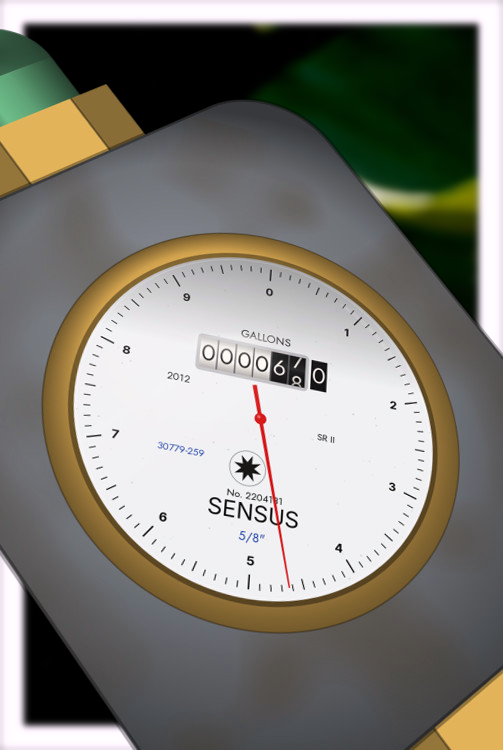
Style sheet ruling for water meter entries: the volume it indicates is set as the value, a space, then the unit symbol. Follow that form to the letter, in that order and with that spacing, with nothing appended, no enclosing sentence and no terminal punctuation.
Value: 674.6 gal
